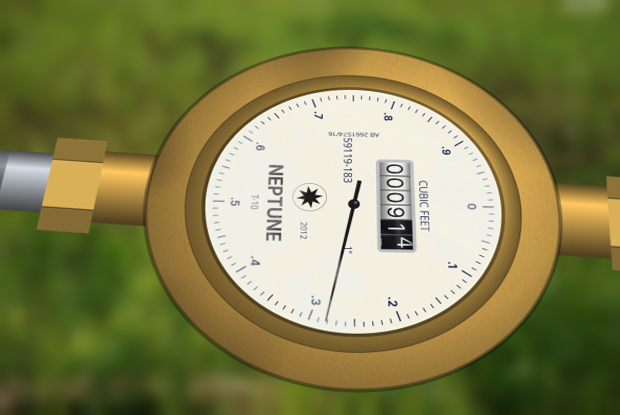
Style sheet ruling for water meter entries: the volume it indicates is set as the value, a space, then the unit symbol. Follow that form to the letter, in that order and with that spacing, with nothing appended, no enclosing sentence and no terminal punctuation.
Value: 914.28 ft³
